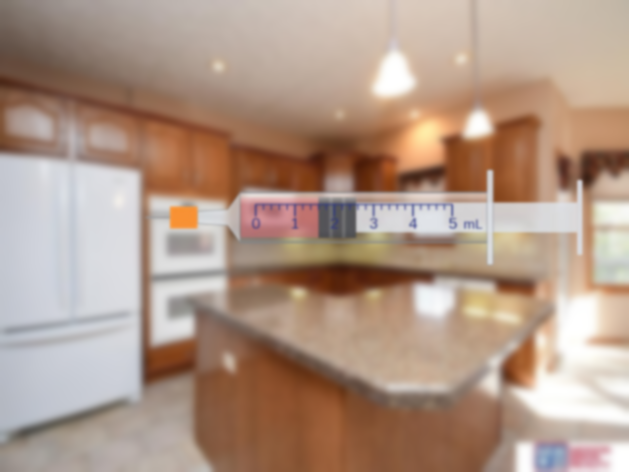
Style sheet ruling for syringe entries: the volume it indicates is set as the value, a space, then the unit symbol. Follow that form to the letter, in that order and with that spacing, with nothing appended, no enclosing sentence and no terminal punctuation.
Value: 1.6 mL
